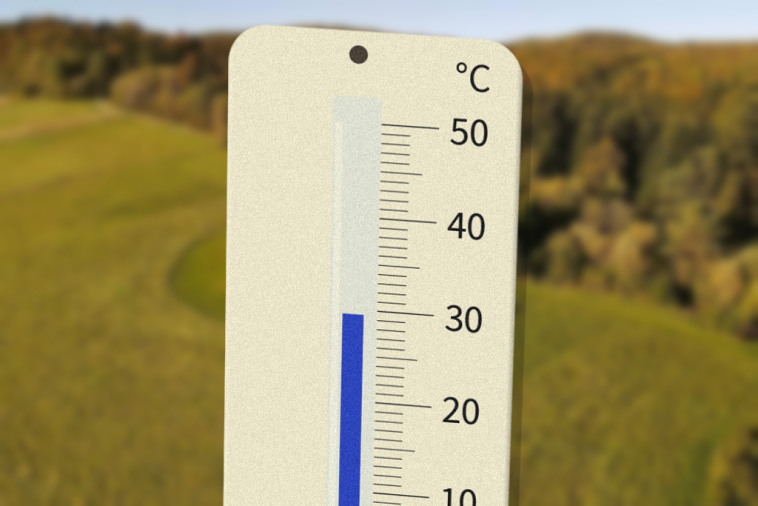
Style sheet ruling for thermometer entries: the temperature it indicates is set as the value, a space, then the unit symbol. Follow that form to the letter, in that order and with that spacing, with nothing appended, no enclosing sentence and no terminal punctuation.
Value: 29.5 °C
